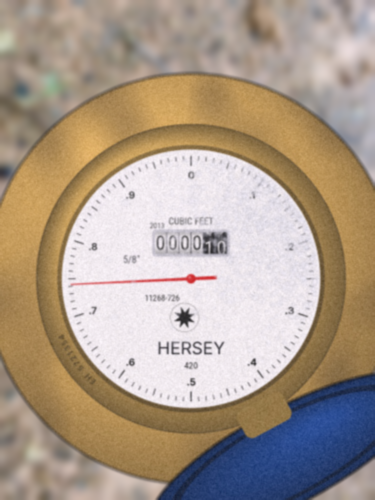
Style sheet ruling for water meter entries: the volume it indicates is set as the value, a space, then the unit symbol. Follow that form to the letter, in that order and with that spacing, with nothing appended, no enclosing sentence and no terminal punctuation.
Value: 9.74 ft³
